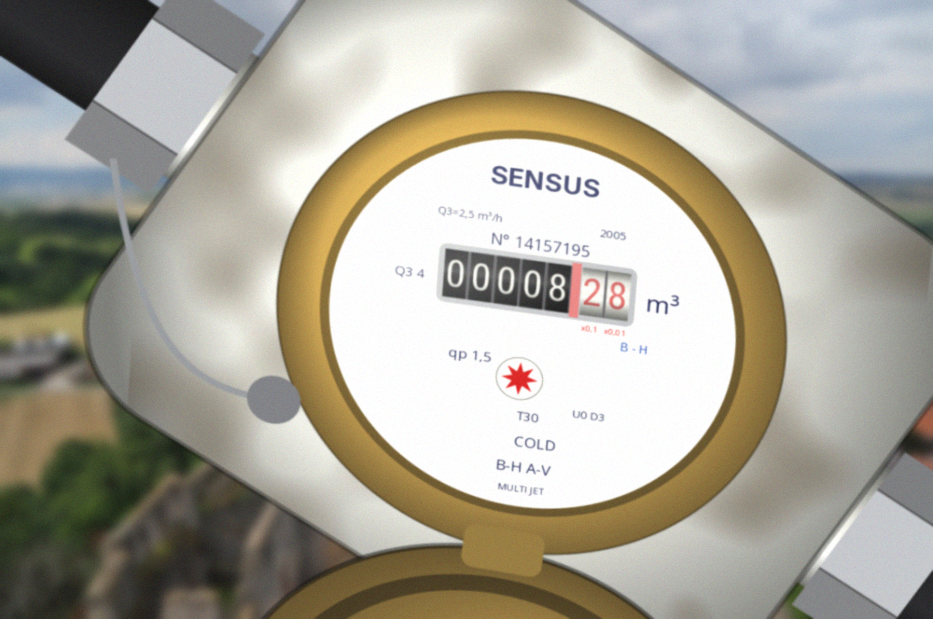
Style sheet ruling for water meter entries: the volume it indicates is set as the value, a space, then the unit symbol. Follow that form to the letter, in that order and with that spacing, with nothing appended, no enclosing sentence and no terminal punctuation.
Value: 8.28 m³
